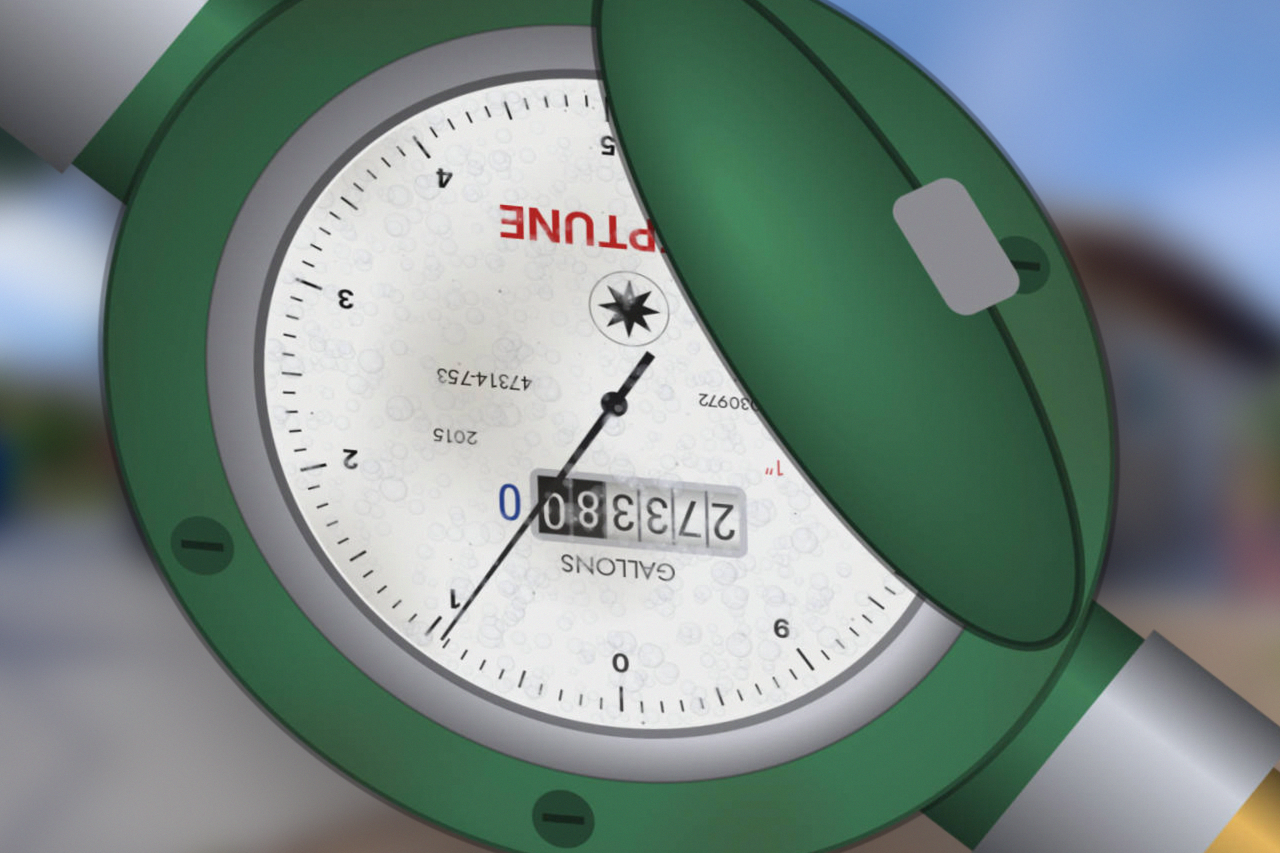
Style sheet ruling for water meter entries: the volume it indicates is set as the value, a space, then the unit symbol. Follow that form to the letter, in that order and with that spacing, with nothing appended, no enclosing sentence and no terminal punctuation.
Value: 2733800.9 gal
